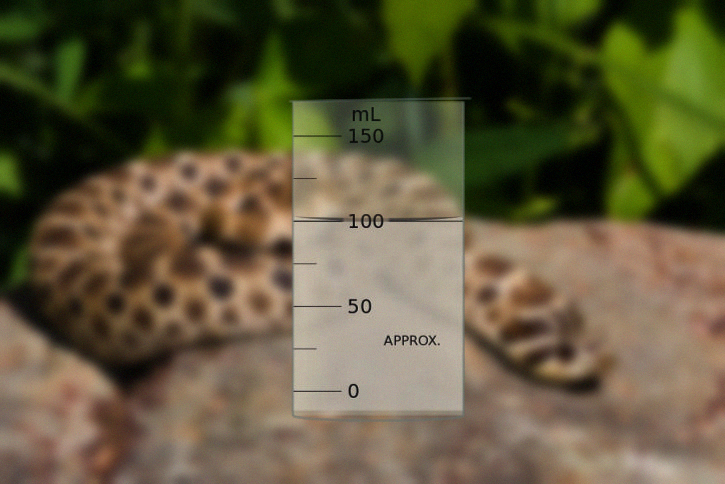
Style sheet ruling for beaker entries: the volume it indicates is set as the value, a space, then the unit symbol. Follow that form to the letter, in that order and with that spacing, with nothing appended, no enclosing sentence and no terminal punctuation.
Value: 100 mL
